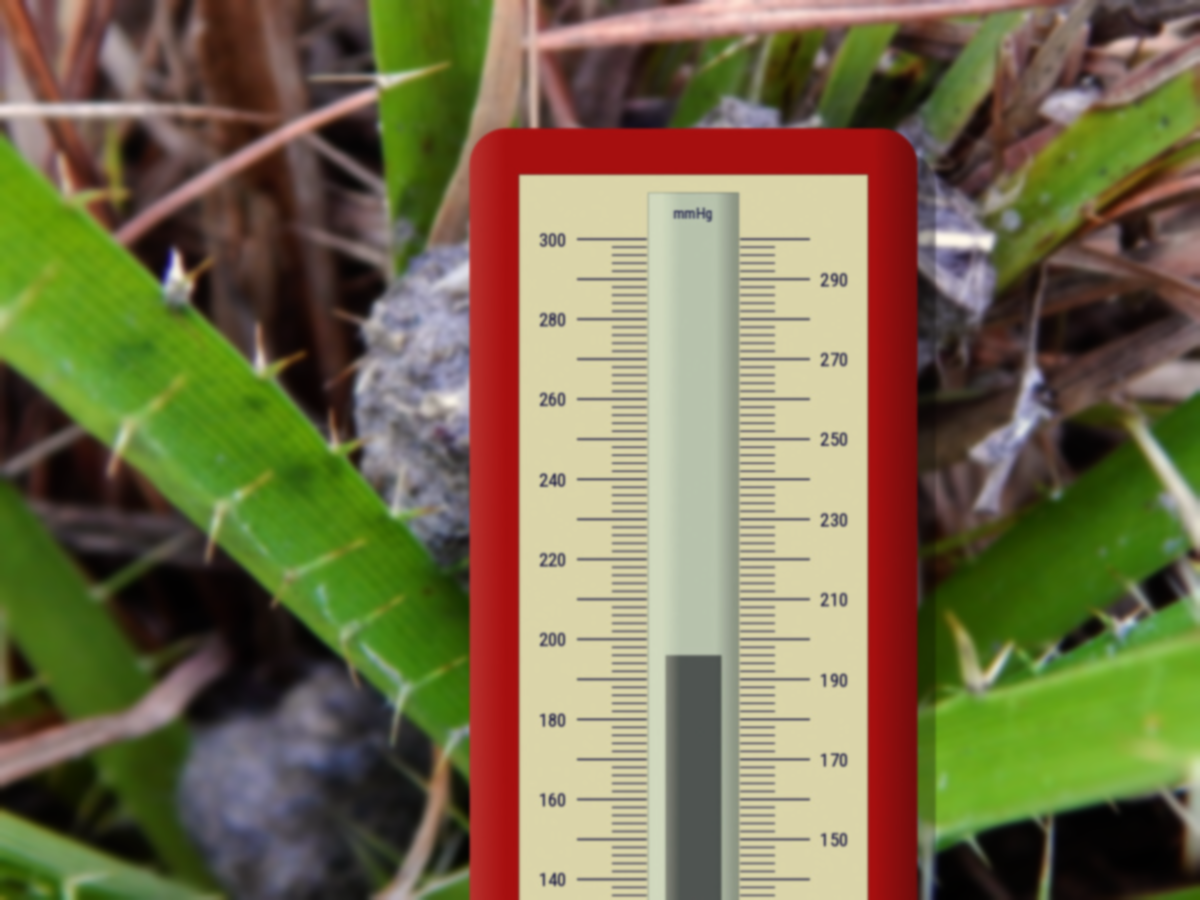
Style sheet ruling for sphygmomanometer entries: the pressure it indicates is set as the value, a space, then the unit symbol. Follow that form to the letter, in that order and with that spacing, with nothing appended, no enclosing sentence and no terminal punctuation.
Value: 196 mmHg
